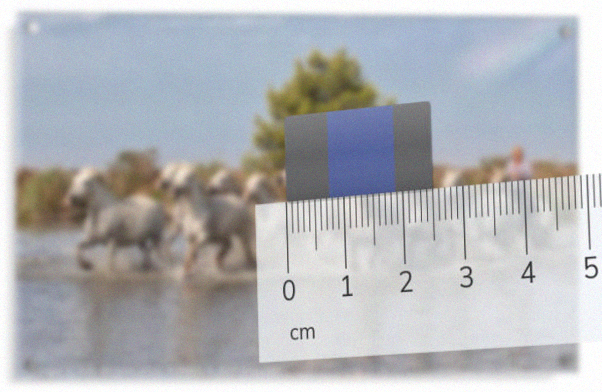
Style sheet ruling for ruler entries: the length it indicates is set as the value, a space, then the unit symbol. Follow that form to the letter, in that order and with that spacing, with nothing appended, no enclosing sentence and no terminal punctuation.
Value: 2.5 cm
